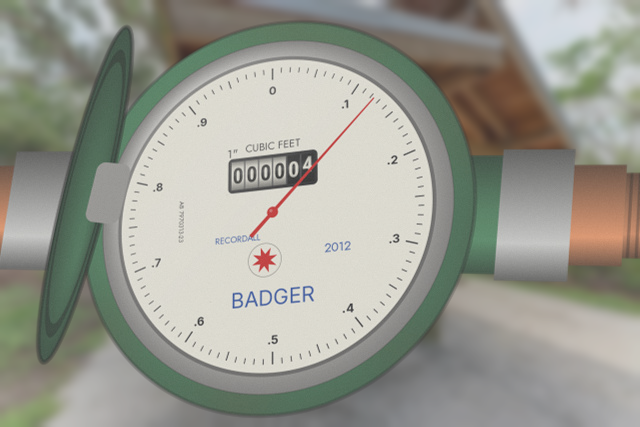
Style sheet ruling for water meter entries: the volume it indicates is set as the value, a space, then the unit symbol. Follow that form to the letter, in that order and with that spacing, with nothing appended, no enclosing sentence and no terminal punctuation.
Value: 4.12 ft³
